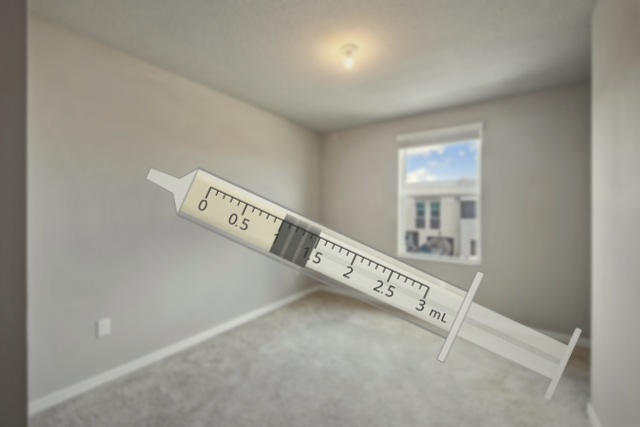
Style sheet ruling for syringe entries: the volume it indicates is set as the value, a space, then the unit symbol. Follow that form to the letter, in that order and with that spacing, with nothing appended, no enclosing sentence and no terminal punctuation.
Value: 1 mL
